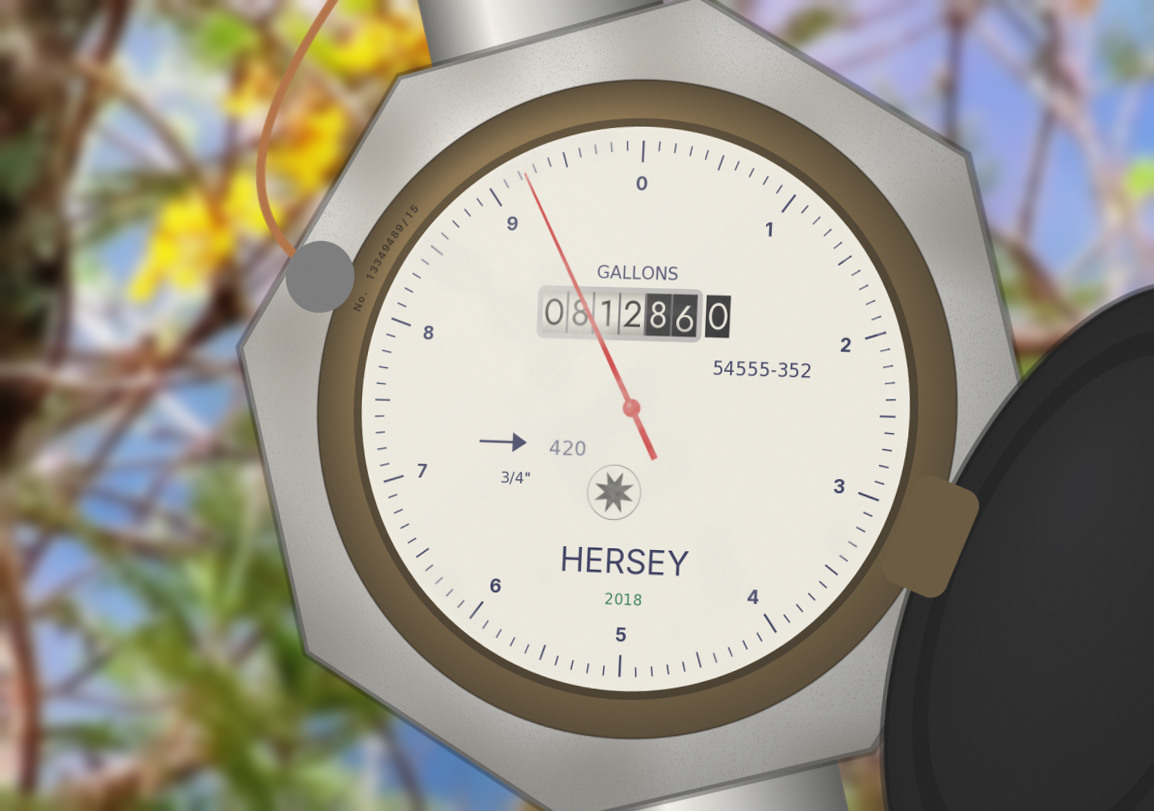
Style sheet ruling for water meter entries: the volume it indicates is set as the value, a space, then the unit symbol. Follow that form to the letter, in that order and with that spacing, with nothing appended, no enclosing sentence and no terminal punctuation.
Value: 812859.2 gal
